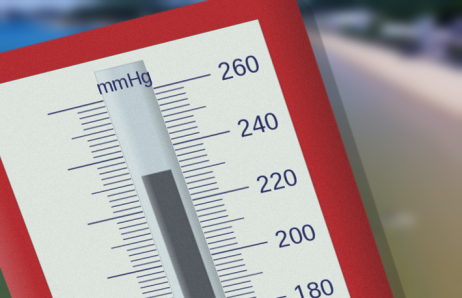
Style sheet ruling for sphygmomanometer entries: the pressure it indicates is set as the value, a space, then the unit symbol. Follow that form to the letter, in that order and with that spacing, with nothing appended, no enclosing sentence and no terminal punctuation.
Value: 232 mmHg
